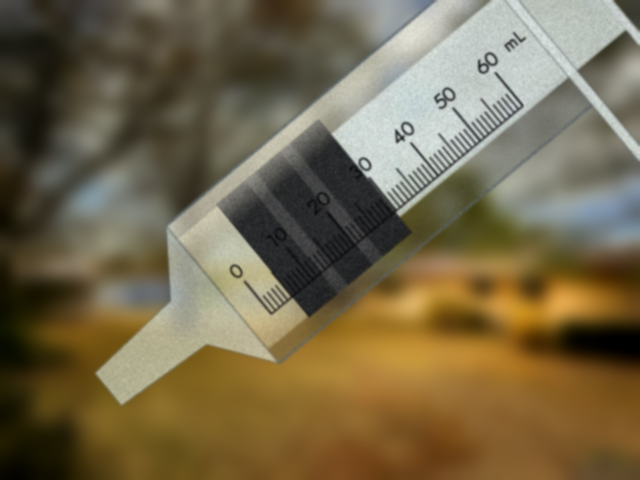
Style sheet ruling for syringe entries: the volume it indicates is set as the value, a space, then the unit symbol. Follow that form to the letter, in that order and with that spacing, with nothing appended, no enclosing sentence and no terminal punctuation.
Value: 5 mL
